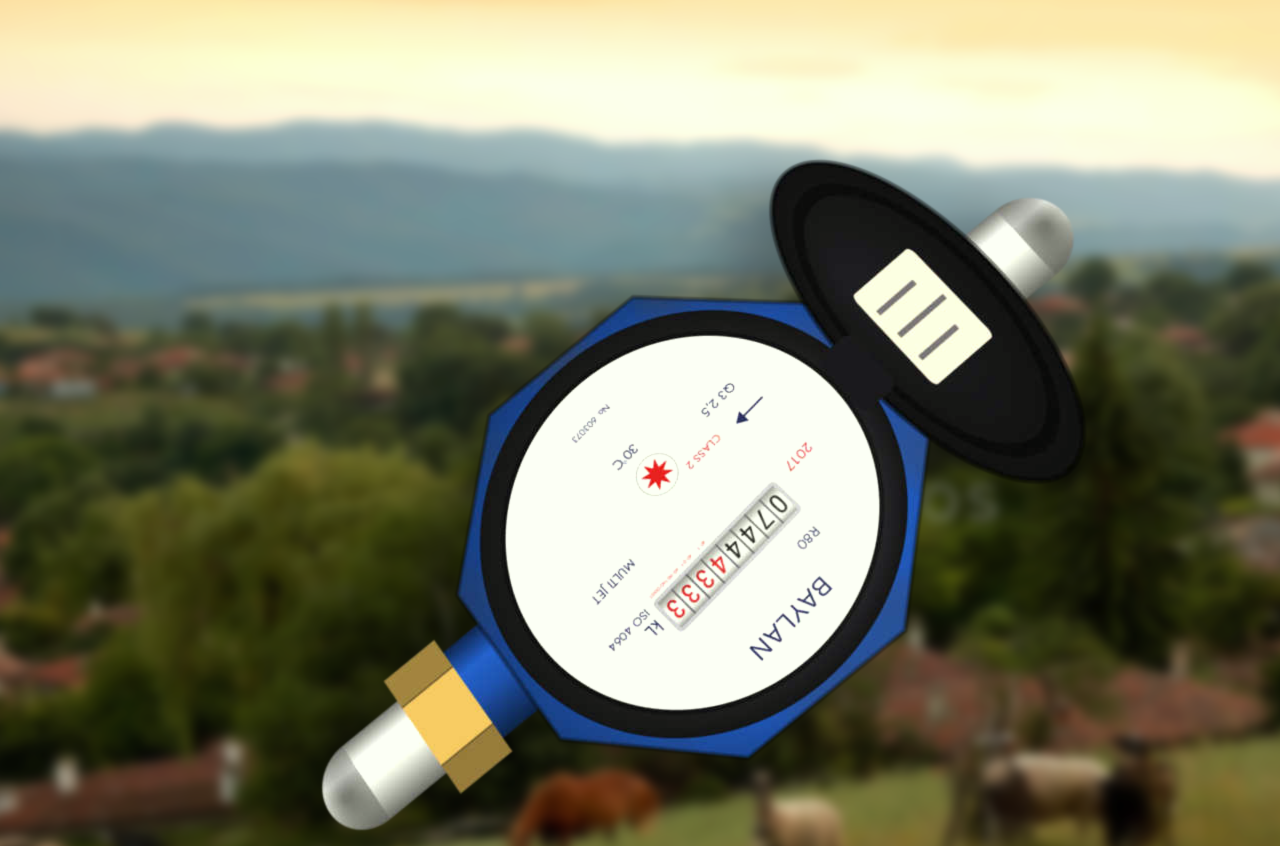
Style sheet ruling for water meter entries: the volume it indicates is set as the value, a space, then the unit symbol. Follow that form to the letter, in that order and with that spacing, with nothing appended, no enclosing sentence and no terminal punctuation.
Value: 744.4333 kL
